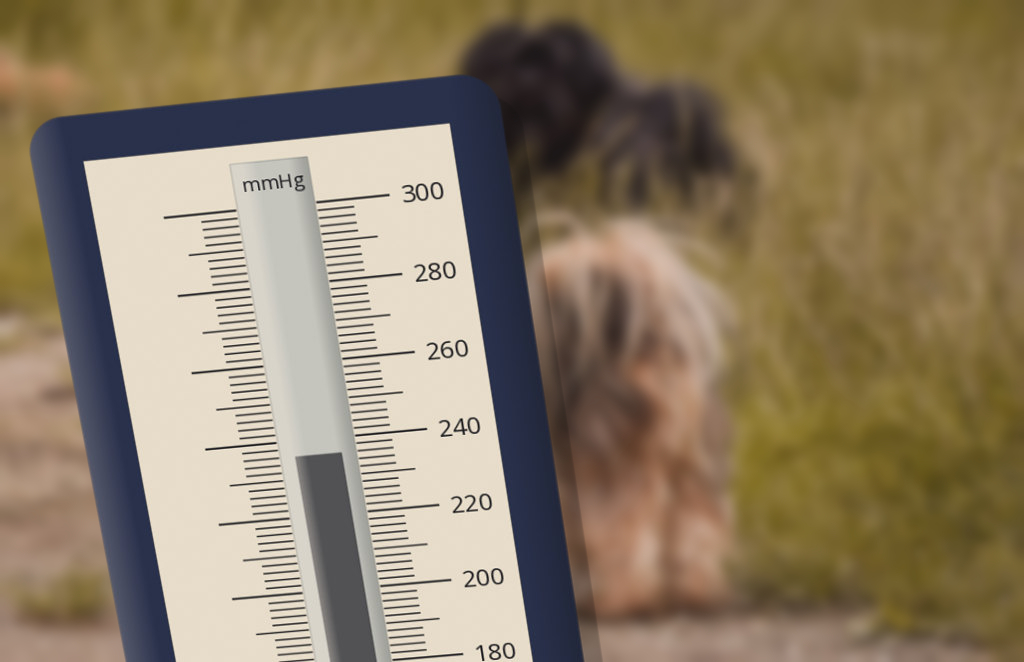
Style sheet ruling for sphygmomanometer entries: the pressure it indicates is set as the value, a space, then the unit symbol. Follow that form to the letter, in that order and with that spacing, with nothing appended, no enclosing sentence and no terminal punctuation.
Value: 236 mmHg
